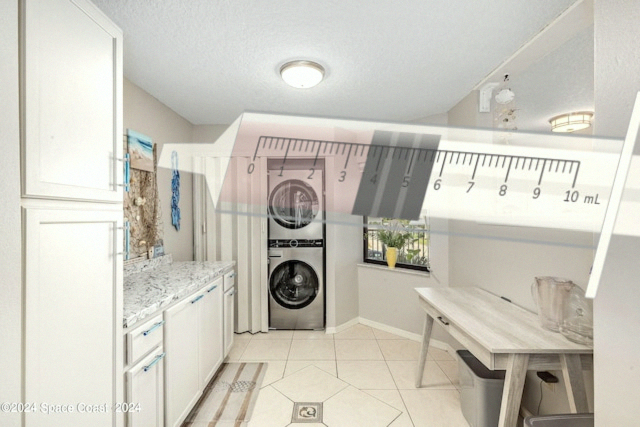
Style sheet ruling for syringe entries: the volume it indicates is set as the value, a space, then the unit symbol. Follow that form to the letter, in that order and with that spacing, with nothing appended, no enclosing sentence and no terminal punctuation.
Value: 3.6 mL
